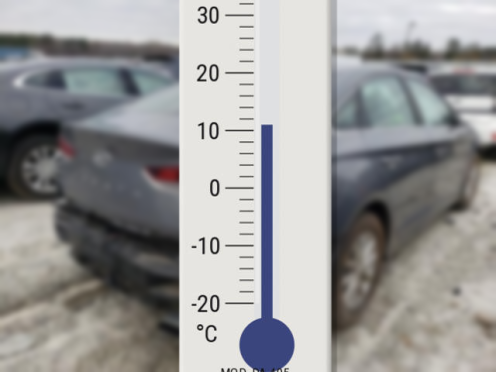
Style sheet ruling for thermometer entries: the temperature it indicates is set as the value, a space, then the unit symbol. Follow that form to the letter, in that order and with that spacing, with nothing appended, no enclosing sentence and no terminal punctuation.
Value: 11 °C
